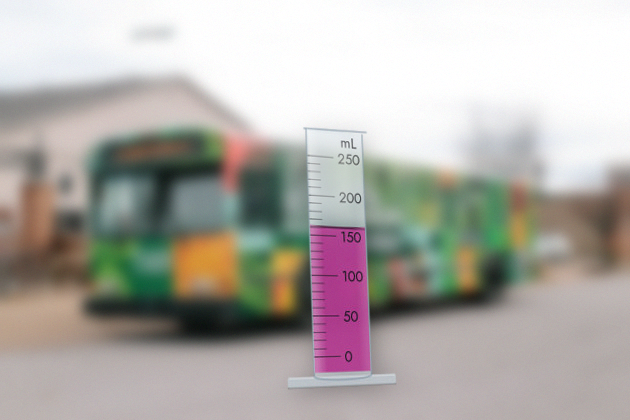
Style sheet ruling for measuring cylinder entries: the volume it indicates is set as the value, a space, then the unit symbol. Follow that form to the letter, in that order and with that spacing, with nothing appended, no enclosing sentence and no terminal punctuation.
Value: 160 mL
